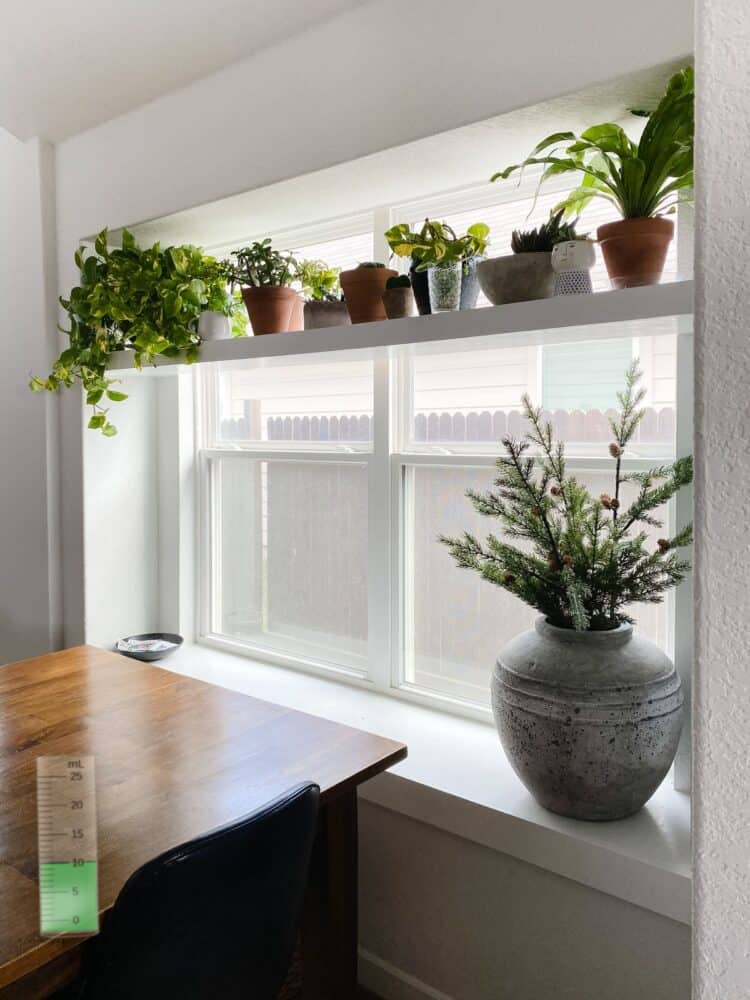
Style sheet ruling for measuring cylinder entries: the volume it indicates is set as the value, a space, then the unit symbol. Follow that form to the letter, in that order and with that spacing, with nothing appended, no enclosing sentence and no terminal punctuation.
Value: 10 mL
